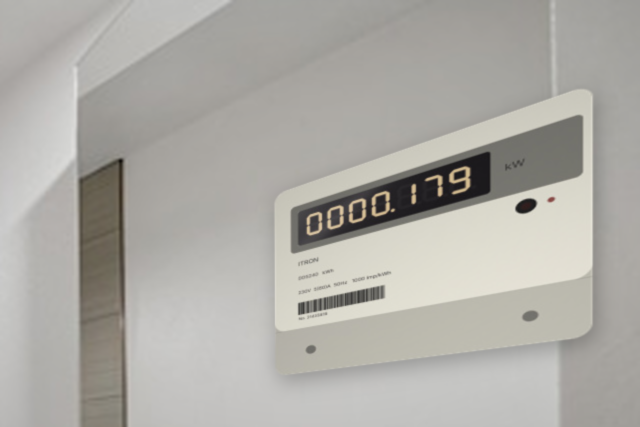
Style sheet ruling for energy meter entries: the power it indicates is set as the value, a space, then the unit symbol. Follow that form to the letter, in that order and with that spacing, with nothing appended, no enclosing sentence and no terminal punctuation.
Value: 0.179 kW
